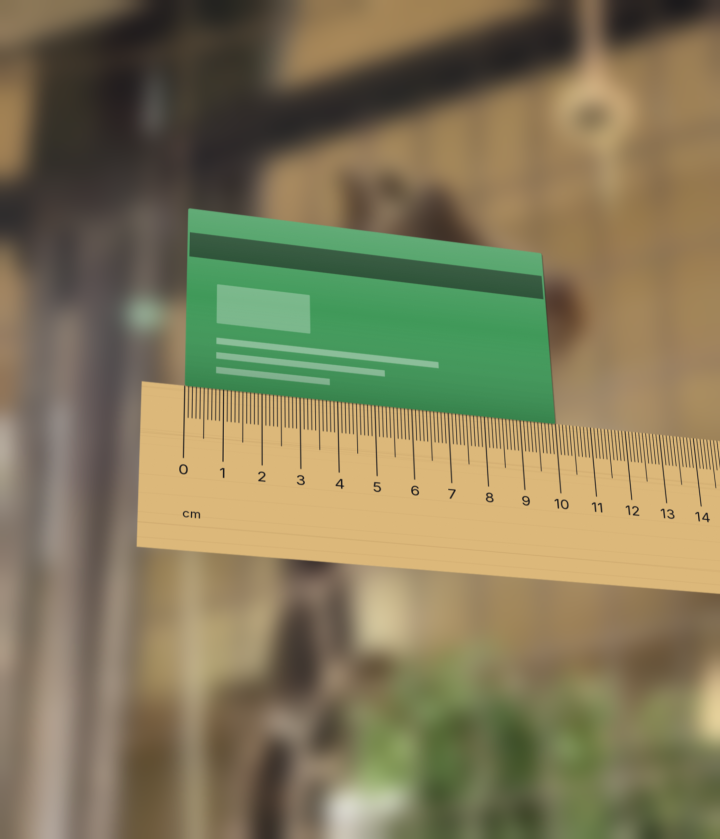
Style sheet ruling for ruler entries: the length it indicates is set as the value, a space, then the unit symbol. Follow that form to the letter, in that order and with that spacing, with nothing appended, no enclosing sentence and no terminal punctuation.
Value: 10 cm
